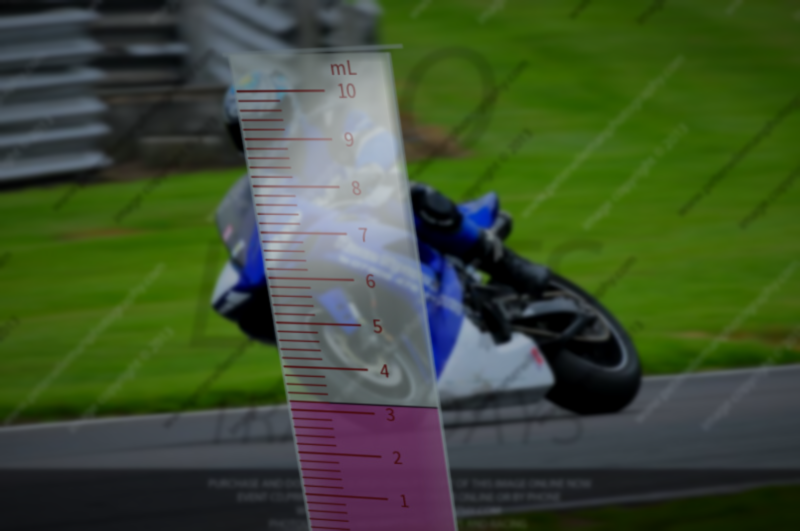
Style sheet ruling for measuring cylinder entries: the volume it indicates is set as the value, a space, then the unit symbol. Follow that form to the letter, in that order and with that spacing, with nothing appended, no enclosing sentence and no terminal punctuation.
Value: 3.2 mL
